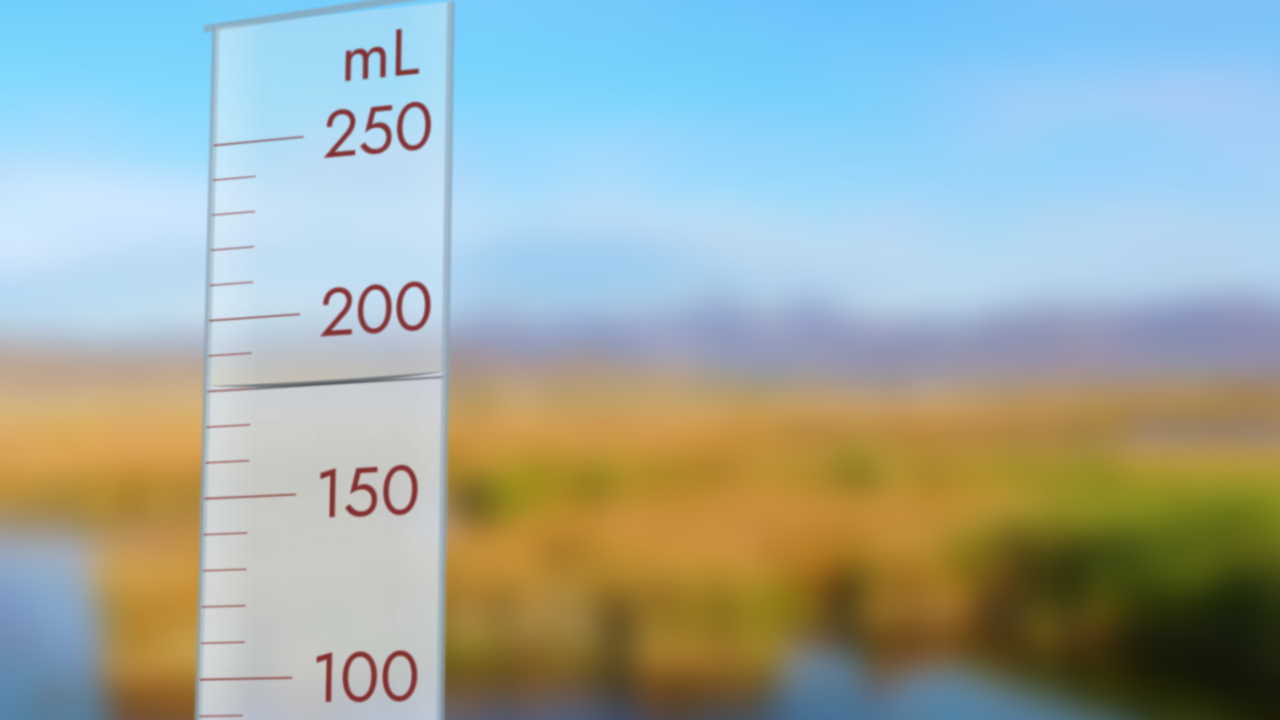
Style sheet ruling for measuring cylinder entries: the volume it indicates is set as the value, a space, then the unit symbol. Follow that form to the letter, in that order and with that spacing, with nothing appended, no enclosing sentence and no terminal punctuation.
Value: 180 mL
